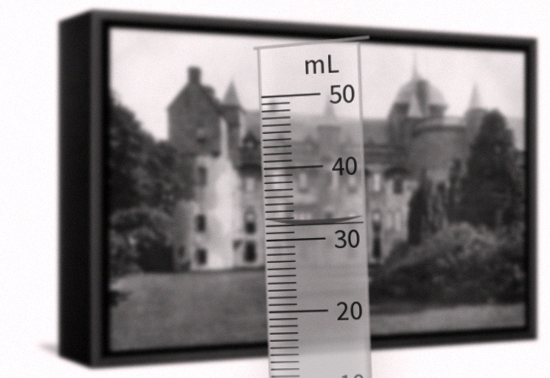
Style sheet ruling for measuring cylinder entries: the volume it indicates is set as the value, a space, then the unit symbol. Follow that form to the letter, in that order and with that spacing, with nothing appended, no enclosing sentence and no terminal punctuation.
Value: 32 mL
